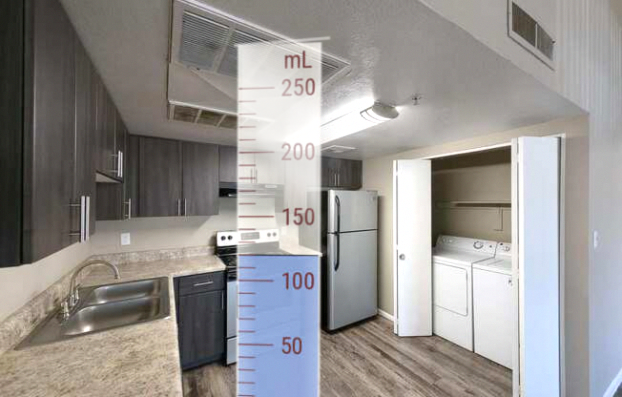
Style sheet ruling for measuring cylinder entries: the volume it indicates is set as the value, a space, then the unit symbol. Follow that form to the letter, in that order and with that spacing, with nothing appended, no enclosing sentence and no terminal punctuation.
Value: 120 mL
